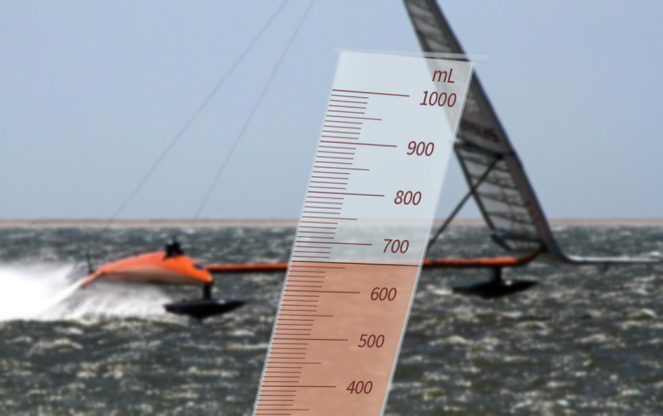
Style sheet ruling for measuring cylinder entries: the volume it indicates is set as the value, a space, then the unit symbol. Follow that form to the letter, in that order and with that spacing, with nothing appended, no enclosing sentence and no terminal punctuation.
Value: 660 mL
